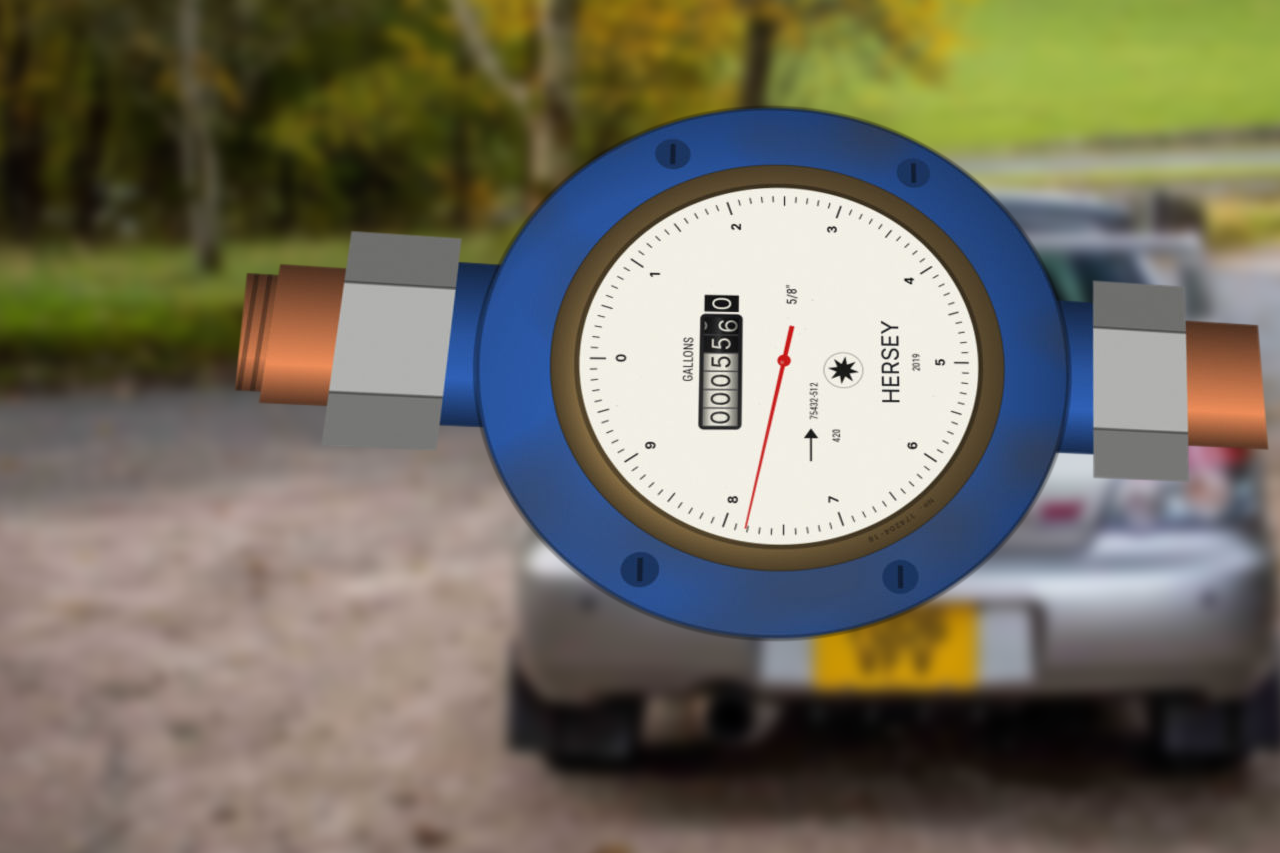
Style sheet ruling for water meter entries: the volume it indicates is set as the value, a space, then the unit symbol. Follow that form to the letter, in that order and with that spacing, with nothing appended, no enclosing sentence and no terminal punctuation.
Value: 5557.8 gal
